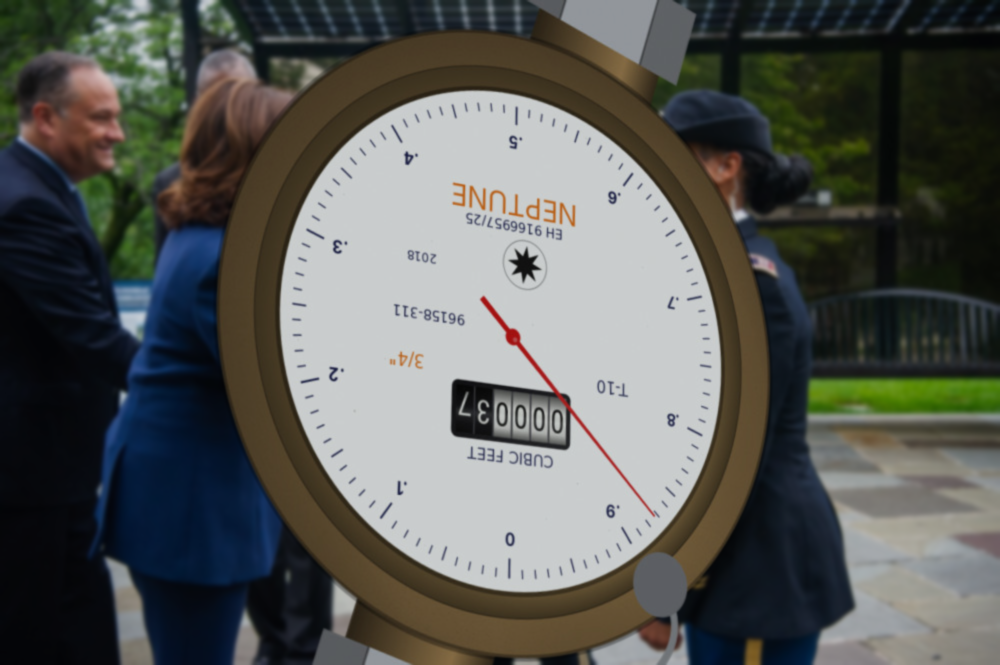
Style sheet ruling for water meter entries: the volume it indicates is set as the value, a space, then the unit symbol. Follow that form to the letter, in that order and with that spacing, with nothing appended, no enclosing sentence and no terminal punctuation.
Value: 36.87 ft³
